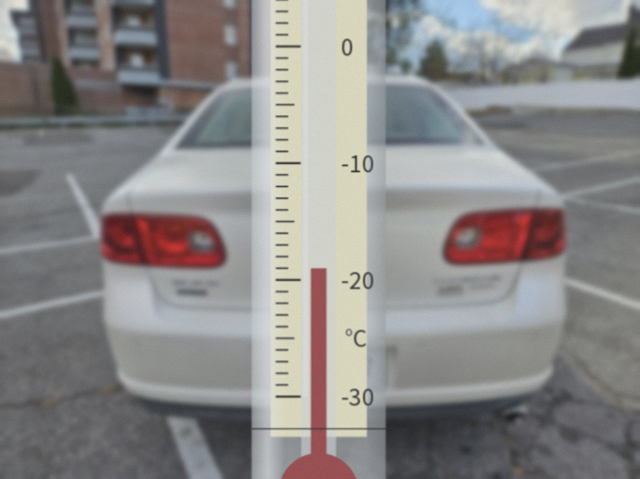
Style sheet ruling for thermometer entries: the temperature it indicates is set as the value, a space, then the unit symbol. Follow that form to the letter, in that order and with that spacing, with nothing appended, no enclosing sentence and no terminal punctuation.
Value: -19 °C
